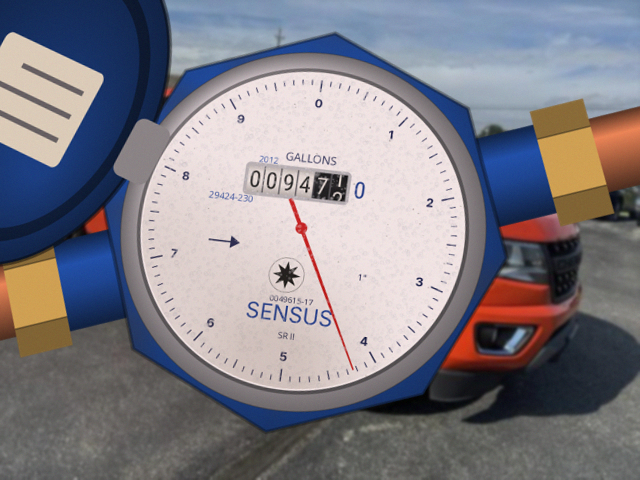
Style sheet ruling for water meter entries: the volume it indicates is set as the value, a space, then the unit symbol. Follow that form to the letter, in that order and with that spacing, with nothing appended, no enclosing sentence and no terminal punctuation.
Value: 94714.2 gal
